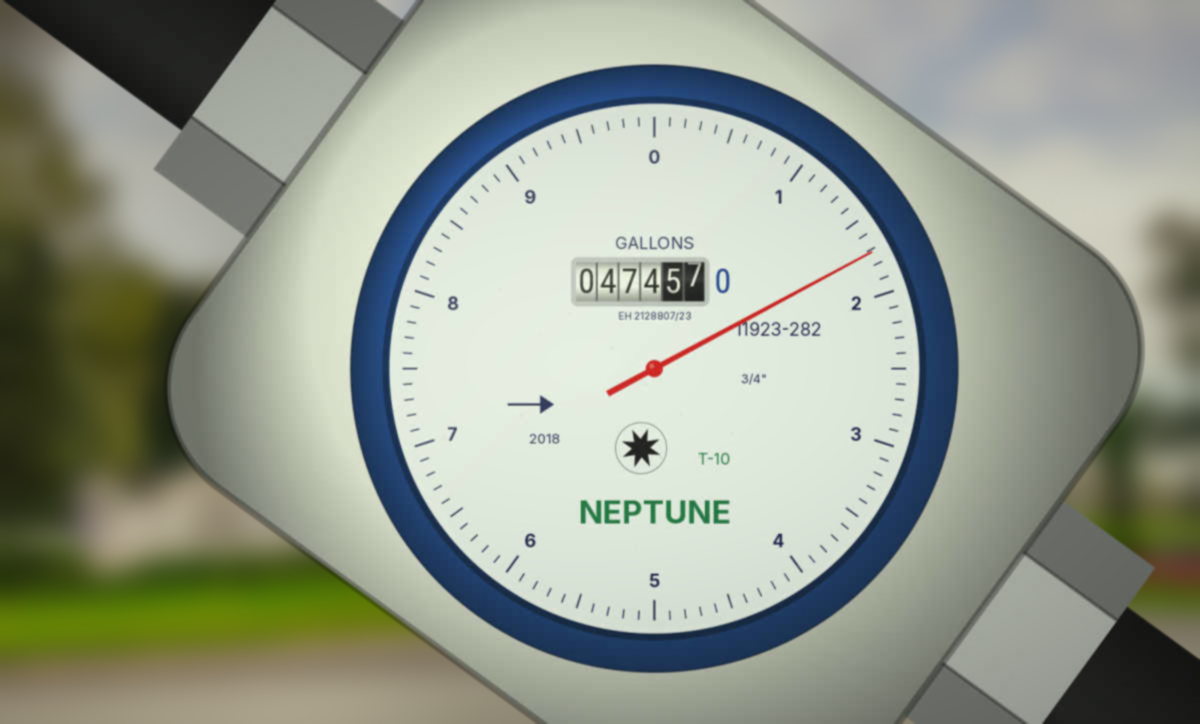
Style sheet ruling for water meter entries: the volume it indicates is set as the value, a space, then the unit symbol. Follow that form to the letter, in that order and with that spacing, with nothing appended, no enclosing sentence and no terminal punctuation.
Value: 474571.7 gal
